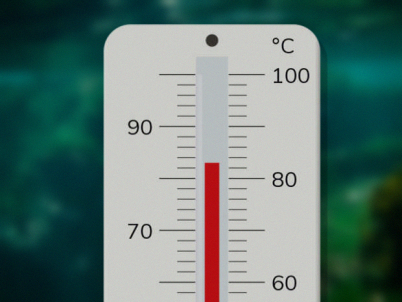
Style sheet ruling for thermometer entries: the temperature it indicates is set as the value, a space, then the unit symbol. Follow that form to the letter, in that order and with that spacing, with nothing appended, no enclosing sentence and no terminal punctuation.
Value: 83 °C
